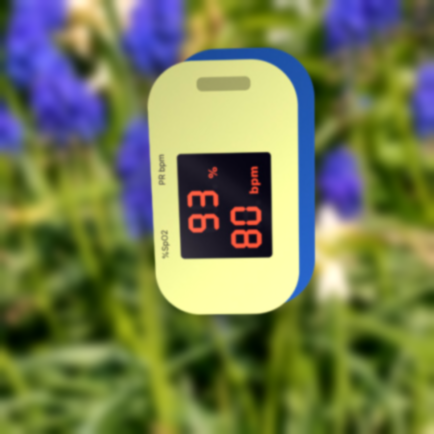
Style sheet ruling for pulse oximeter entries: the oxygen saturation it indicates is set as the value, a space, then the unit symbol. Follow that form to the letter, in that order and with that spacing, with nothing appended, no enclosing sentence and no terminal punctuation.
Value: 93 %
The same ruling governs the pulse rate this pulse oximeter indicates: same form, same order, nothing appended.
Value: 80 bpm
